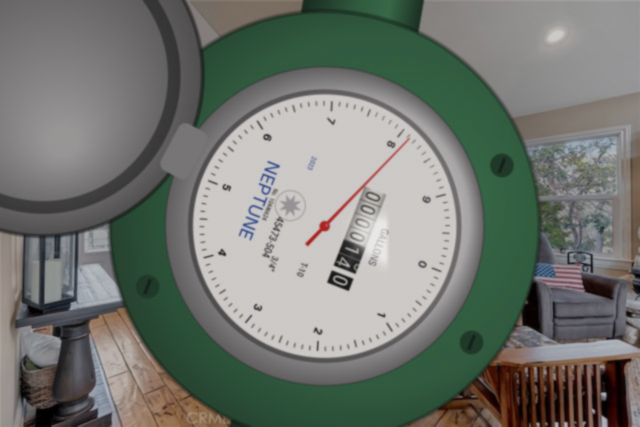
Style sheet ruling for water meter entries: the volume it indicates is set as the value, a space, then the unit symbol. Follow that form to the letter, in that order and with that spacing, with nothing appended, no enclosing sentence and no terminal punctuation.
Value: 138.1 gal
